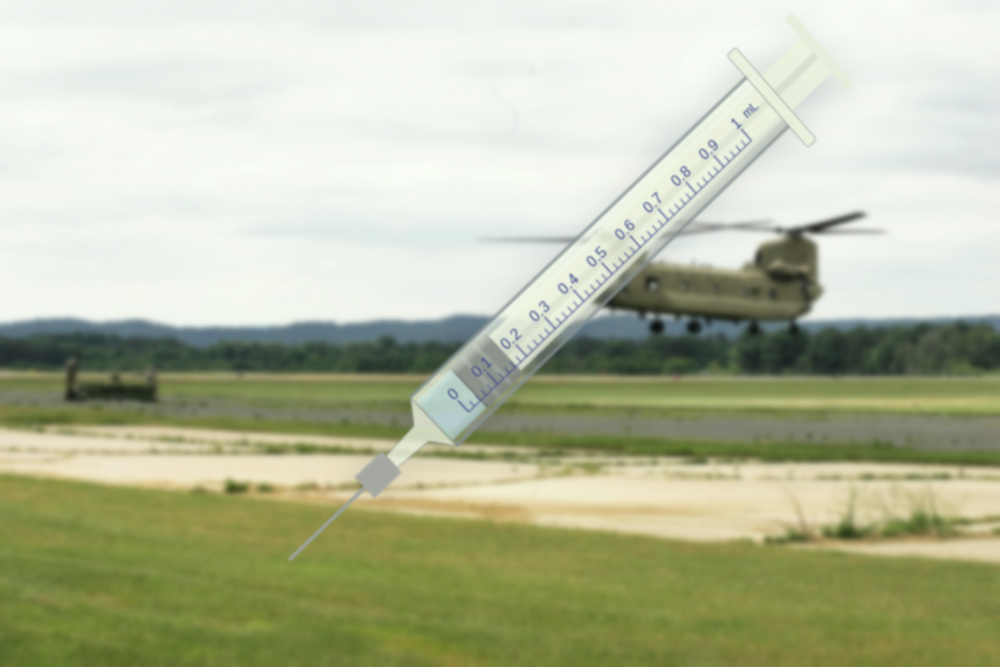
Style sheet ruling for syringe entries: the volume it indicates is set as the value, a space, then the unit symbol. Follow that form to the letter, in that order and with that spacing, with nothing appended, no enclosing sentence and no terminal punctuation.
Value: 0.04 mL
